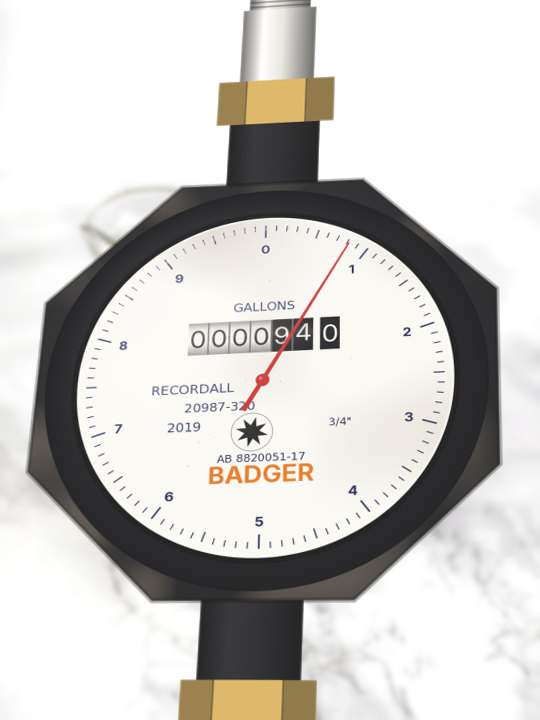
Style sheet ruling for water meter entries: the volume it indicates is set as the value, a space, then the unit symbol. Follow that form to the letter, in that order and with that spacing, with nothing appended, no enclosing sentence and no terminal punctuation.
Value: 940.8 gal
